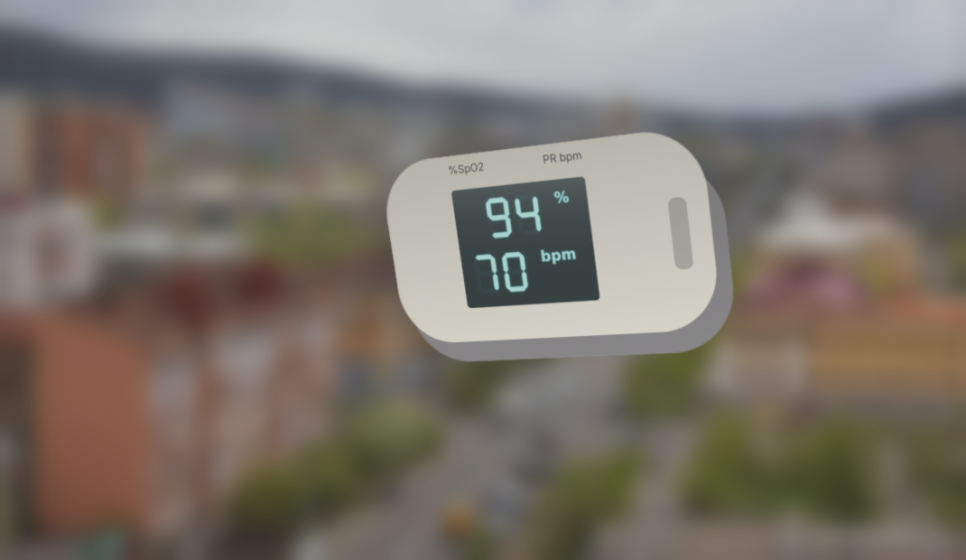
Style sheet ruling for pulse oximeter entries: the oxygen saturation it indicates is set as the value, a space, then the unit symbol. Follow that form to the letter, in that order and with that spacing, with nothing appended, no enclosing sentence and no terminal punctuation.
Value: 94 %
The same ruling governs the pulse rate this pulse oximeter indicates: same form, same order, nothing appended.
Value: 70 bpm
